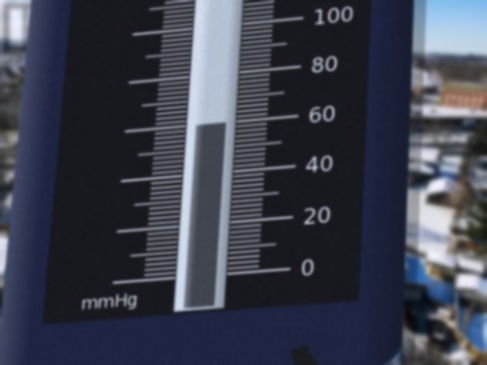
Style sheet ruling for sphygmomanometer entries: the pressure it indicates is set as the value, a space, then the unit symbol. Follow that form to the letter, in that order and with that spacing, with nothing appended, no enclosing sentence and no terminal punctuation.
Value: 60 mmHg
